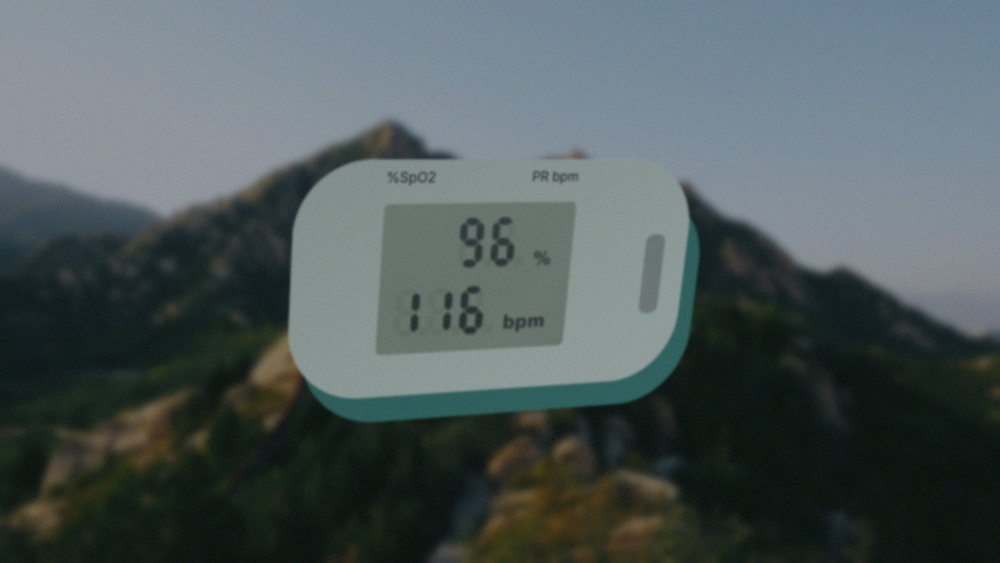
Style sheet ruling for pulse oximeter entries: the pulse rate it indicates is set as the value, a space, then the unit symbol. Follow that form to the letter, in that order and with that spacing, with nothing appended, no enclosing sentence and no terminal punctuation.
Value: 116 bpm
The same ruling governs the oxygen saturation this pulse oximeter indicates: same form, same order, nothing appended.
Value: 96 %
